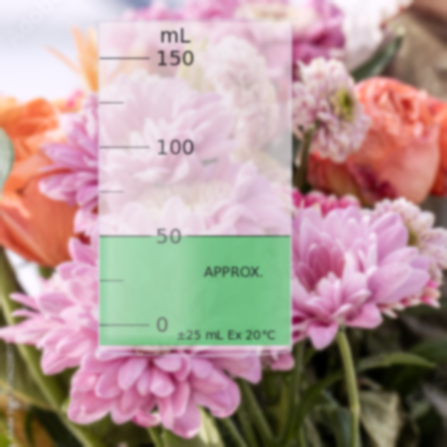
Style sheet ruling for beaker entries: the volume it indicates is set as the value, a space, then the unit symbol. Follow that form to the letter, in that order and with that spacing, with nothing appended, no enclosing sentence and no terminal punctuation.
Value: 50 mL
